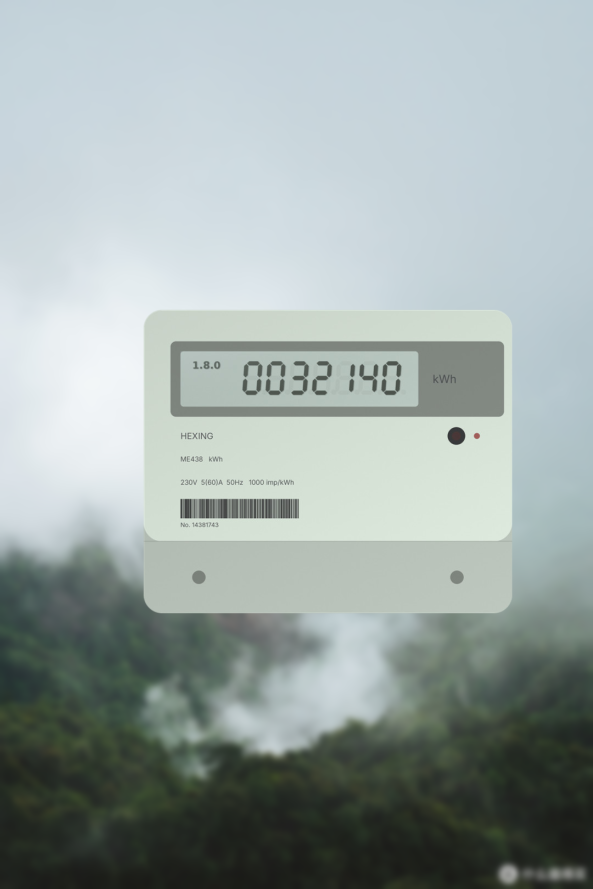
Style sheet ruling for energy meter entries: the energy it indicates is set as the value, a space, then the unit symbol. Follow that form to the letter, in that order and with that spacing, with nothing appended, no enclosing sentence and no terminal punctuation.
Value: 32140 kWh
